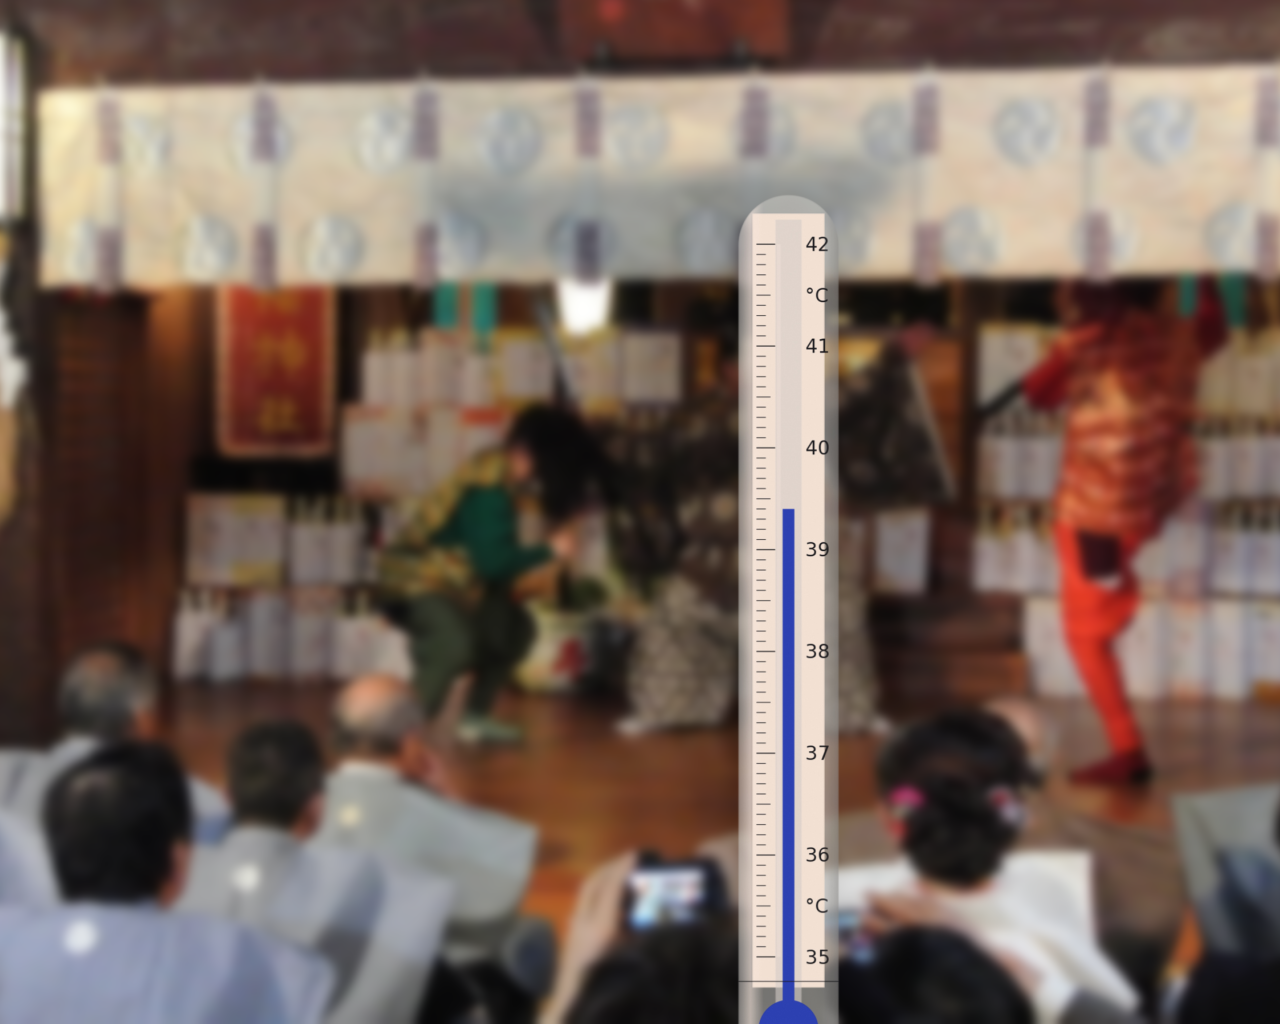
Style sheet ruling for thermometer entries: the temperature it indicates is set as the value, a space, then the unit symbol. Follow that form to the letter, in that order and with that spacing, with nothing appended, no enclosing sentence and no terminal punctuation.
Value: 39.4 °C
